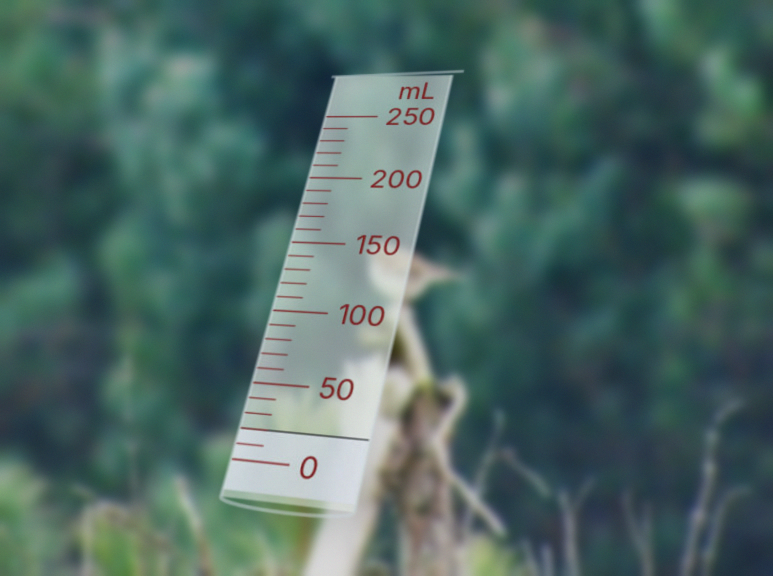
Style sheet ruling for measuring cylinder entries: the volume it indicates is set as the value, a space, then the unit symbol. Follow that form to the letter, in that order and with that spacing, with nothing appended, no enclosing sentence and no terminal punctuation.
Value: 20 mL
